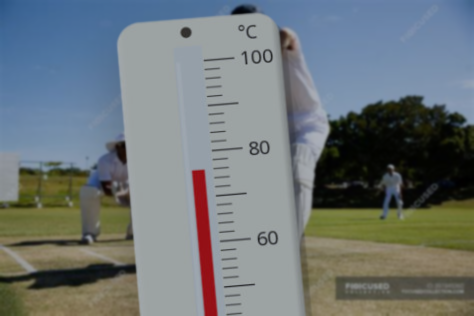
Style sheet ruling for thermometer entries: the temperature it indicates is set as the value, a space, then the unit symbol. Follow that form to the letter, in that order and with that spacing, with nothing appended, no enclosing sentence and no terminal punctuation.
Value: 76 °C
